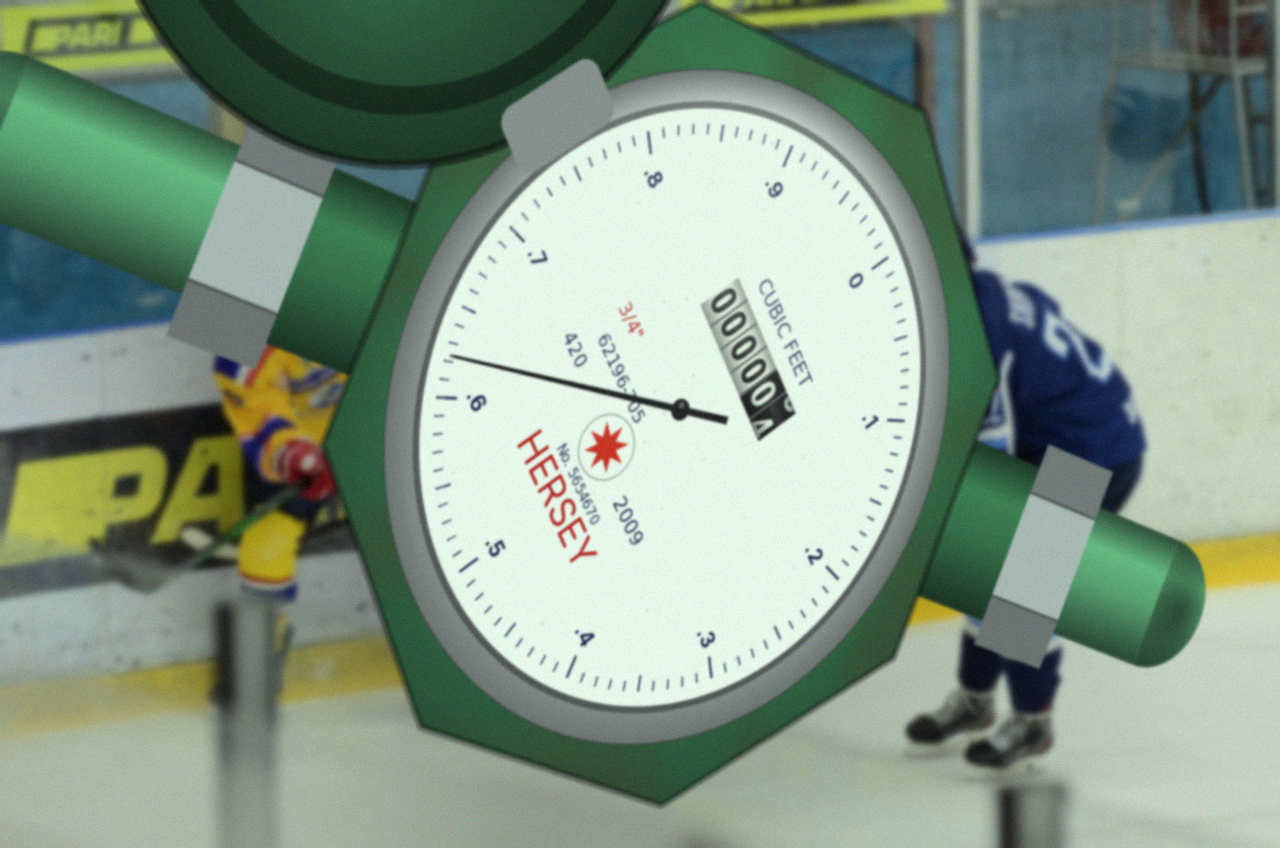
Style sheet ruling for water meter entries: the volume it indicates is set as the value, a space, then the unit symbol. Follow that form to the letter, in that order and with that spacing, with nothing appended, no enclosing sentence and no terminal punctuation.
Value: 3.62 ft³
